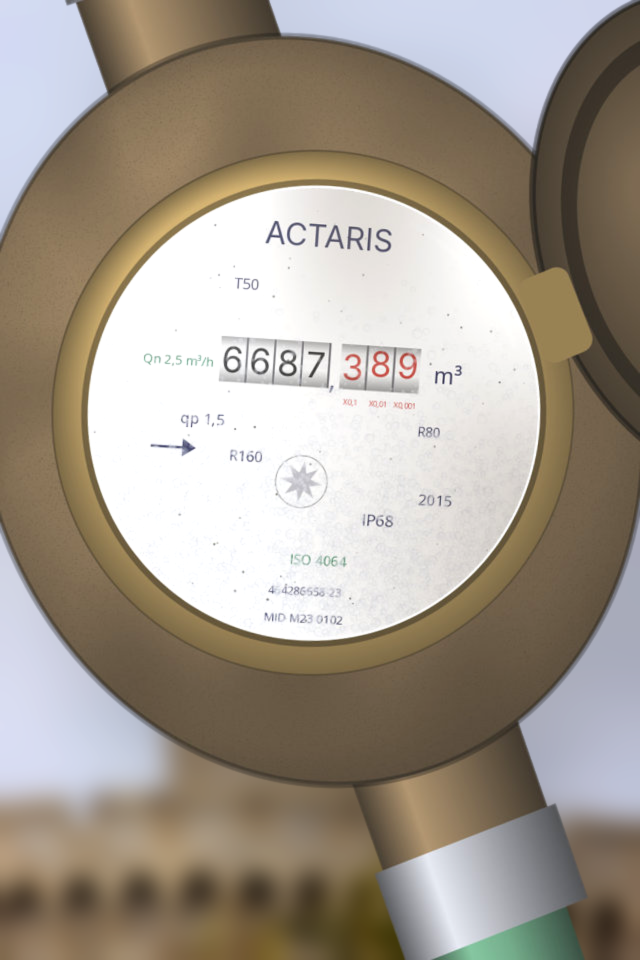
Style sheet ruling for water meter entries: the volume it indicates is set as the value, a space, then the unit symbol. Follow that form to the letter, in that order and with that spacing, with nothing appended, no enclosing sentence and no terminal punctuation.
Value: 6687.389 m³
